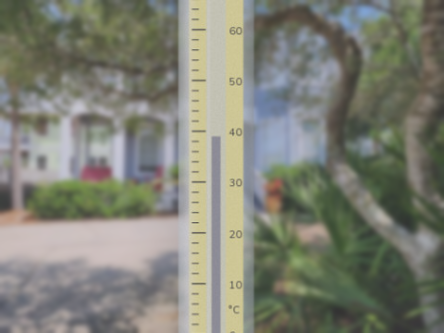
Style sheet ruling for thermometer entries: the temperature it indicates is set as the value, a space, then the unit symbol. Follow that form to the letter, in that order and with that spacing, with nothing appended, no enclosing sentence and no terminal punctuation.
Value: 39 °C
